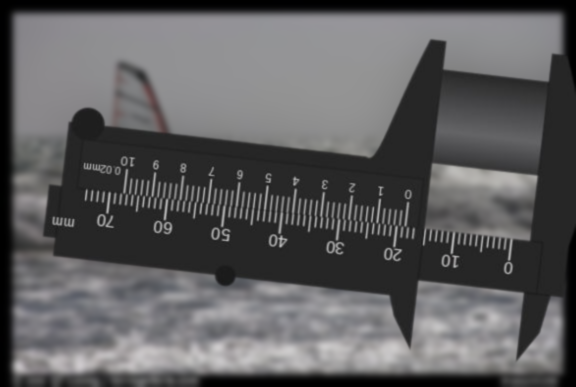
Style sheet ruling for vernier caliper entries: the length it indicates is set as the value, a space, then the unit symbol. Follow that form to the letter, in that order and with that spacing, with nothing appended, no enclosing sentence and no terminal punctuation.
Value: 18.5 mm
